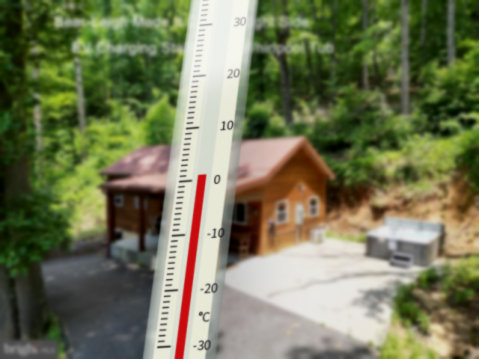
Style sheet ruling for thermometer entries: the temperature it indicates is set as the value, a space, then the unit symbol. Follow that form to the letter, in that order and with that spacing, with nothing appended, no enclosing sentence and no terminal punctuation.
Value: 1 °C
